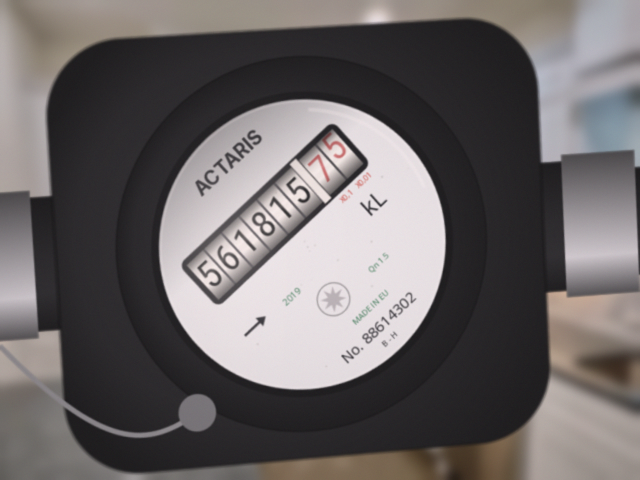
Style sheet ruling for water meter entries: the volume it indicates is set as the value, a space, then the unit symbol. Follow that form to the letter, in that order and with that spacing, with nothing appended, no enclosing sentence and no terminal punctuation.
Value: 561815.75 kL
